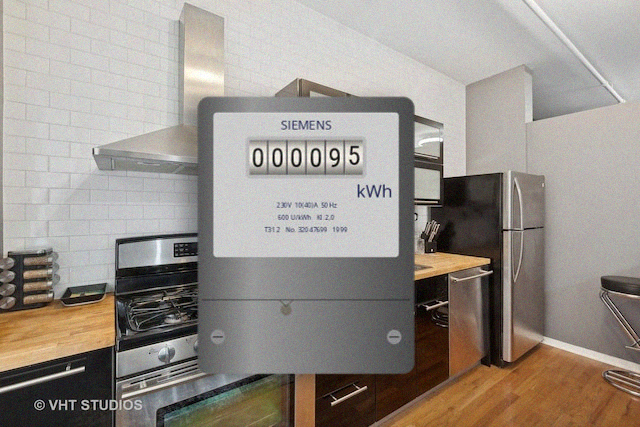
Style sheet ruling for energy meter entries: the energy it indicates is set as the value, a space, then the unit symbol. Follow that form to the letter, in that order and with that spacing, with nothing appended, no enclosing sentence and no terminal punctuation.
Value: 95 kWh
